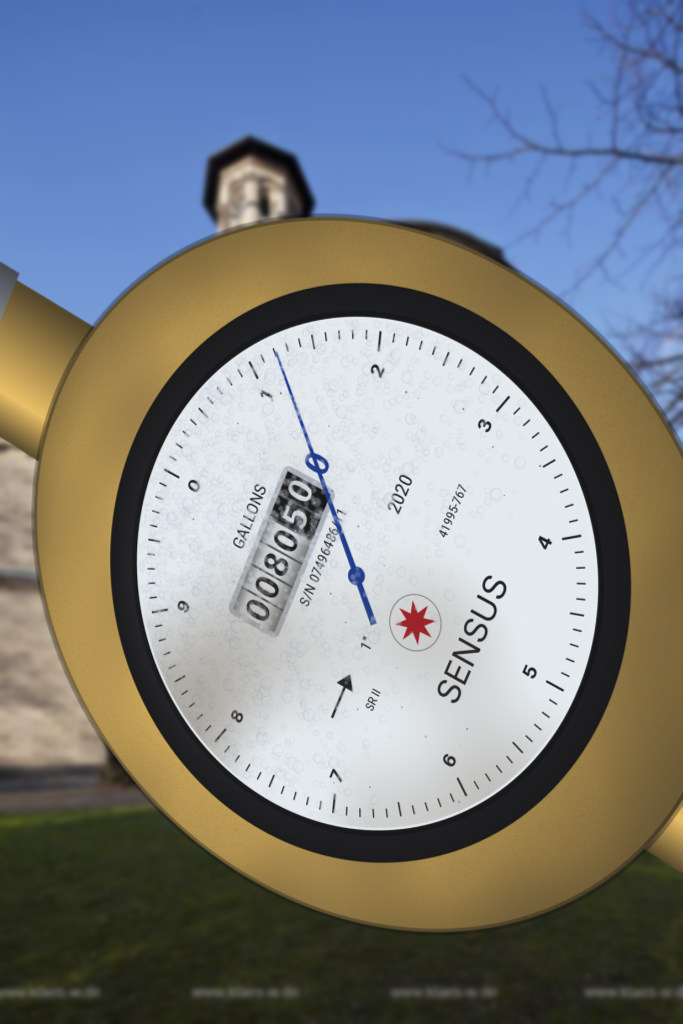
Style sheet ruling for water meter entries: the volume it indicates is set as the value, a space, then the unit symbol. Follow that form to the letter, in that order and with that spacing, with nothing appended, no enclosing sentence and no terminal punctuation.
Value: 80501.2 gal
